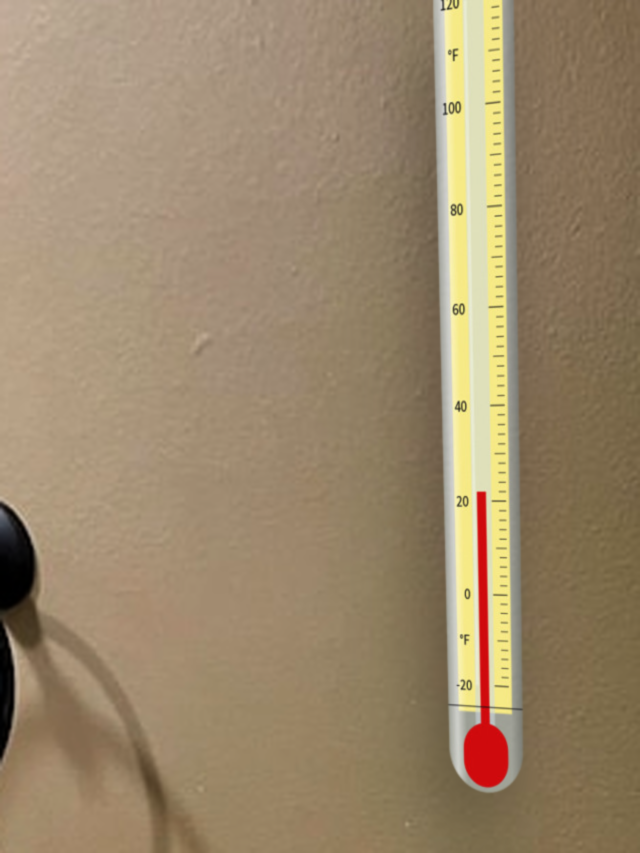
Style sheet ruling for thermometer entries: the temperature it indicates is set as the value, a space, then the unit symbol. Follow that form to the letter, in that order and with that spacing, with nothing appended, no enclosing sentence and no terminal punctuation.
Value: 22 °F
